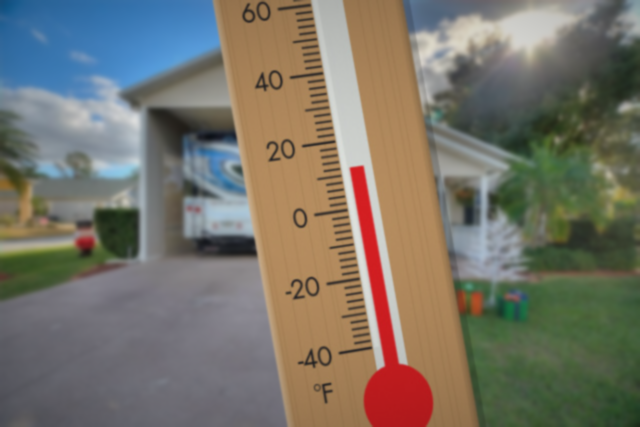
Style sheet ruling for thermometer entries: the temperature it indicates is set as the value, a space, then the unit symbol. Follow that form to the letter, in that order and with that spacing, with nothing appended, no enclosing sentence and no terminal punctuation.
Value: 12 °F
